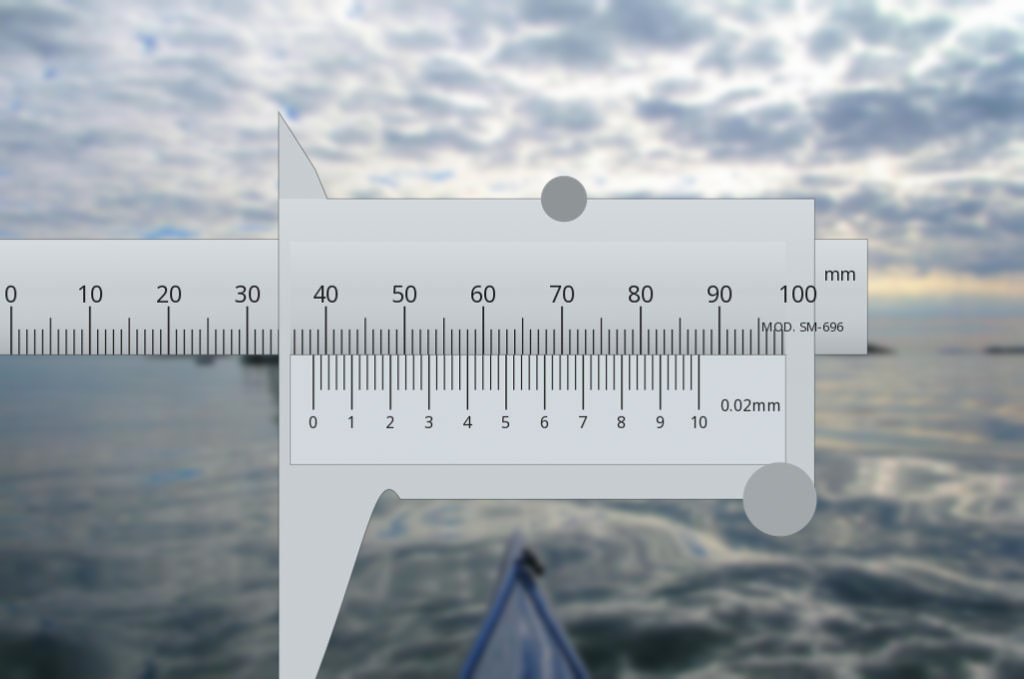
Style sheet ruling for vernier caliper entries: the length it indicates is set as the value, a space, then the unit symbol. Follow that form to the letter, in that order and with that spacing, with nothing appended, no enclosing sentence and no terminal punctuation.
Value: 38.4 mm
